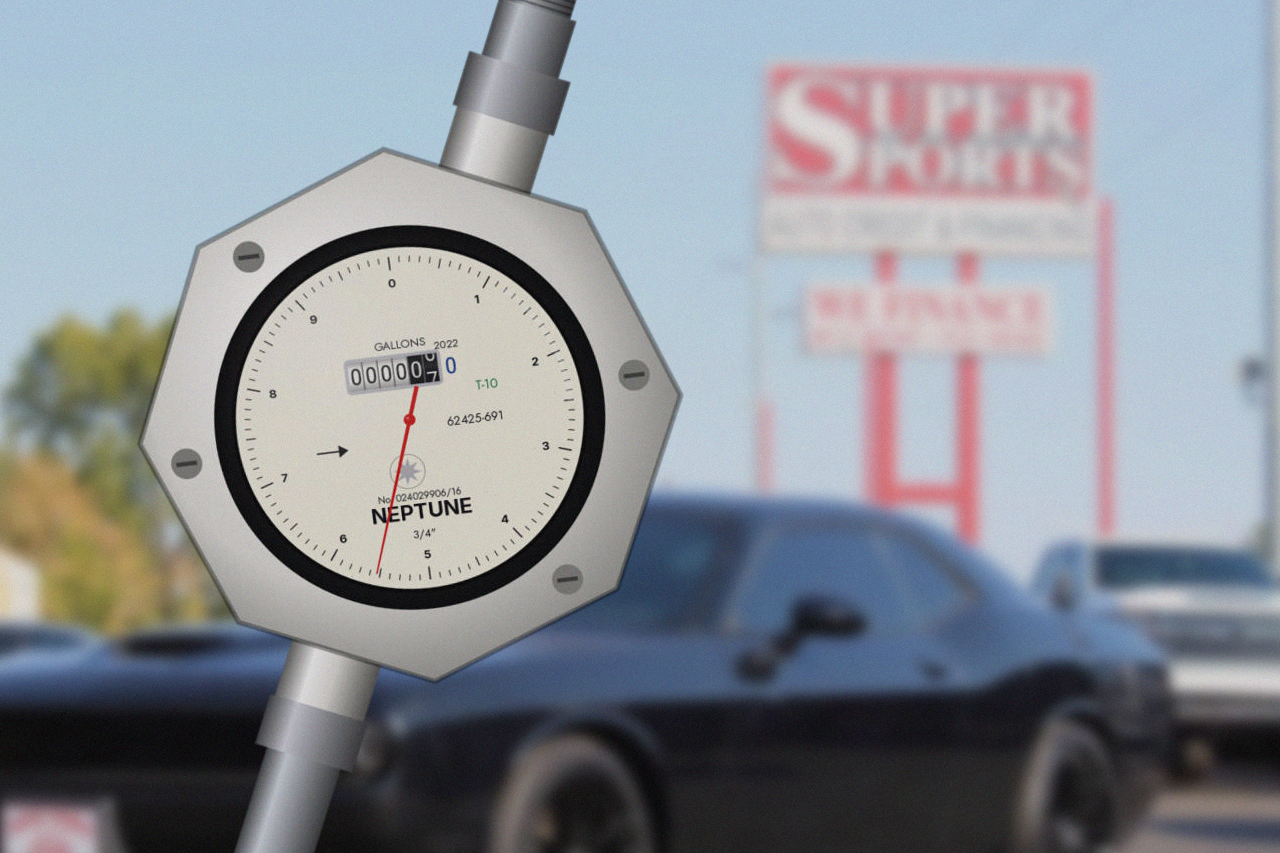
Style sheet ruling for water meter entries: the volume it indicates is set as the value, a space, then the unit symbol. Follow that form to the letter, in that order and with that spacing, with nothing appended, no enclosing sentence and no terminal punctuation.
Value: 65.5 gal
